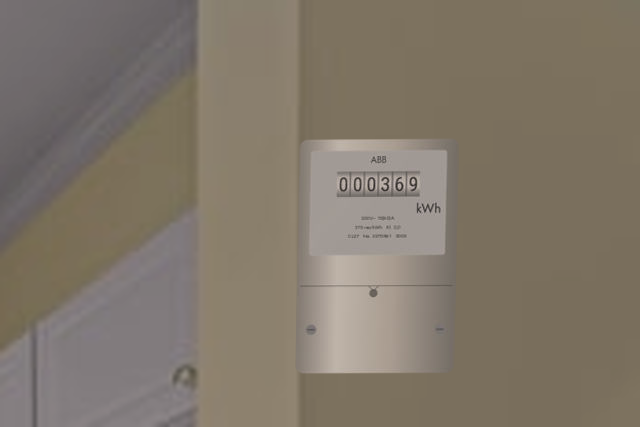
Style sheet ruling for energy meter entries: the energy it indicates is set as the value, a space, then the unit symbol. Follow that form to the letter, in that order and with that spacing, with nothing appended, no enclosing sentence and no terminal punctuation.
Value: 369 kWh
